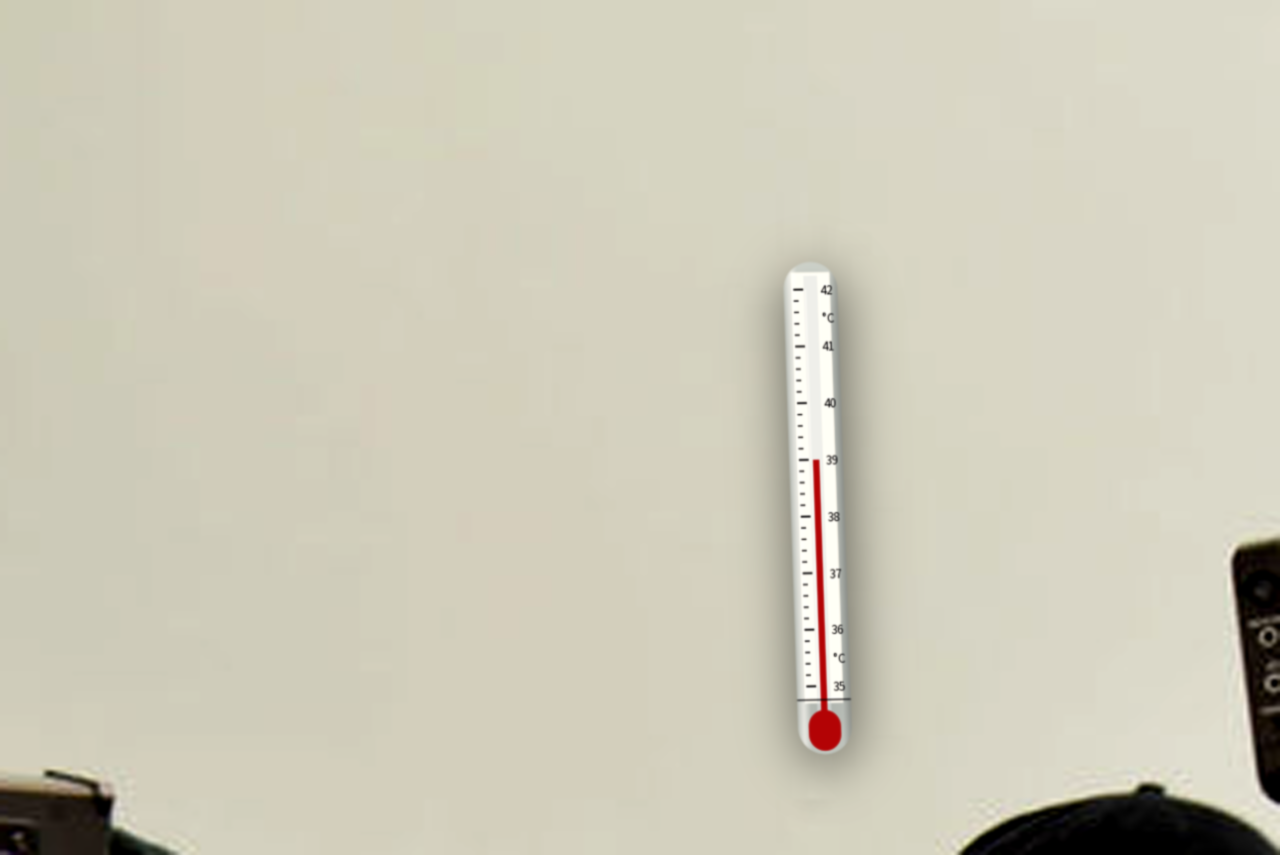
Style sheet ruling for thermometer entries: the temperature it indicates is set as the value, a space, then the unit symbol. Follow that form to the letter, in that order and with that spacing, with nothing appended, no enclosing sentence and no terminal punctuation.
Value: 39 °C
